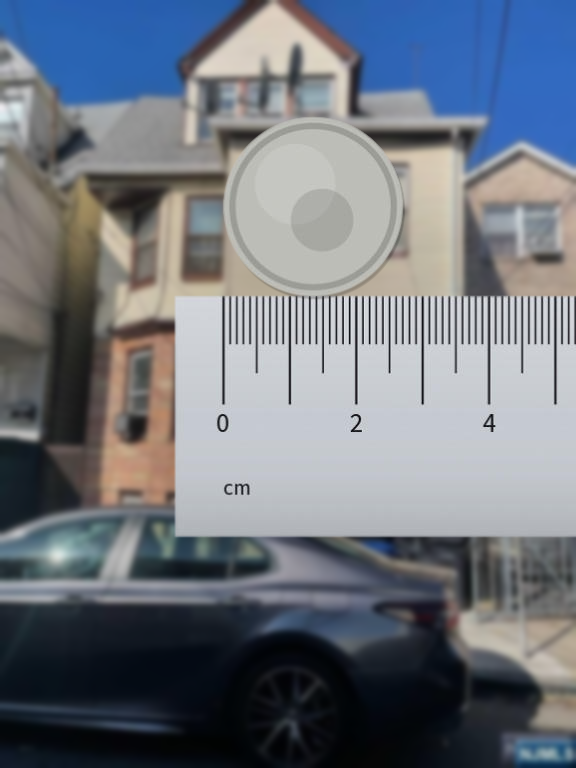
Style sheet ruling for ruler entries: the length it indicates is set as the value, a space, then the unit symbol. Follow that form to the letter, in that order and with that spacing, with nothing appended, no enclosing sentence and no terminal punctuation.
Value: 2.7 cm
